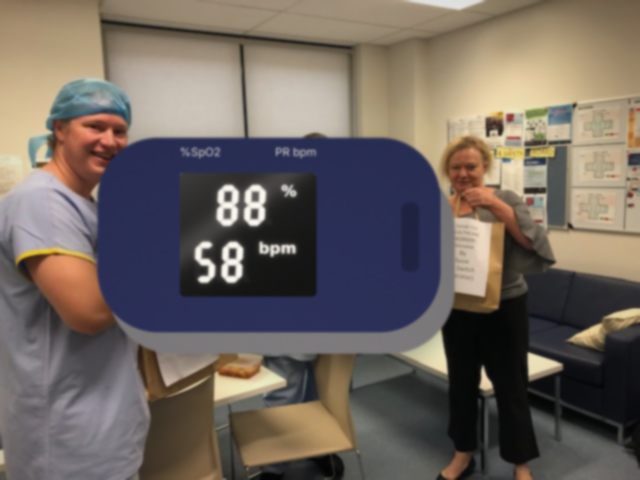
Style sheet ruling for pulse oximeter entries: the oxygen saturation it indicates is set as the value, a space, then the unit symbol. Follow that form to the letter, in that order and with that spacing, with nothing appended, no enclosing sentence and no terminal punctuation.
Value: 88 %
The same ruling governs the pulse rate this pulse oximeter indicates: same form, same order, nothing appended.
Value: 58 bpm
